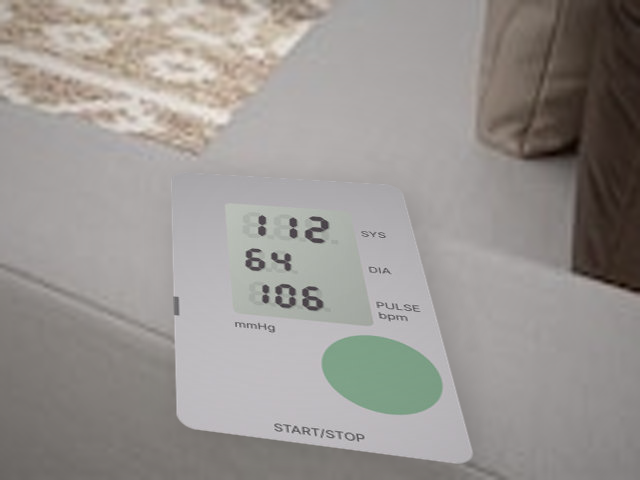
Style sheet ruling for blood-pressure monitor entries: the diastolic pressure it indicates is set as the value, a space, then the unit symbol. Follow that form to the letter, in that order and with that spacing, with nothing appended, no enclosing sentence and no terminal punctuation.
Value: 64 mmHg
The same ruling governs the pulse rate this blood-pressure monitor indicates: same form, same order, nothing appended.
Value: 106 bpm
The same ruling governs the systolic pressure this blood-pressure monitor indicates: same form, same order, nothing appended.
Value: 112 mmHg
